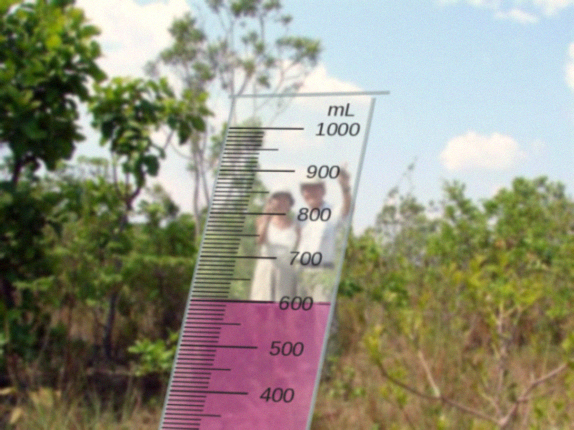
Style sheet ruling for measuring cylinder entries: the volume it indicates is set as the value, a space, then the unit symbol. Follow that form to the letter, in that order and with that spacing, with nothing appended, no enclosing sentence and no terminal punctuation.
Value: 600 mL
